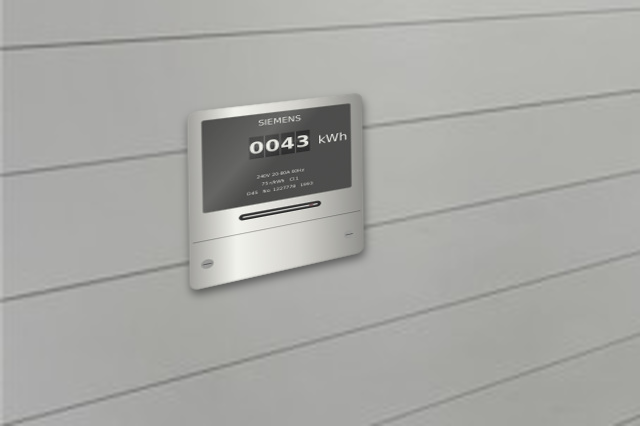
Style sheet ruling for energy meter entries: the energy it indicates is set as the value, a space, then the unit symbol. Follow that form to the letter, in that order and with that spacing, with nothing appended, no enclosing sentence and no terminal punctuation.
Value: 43 kWh
